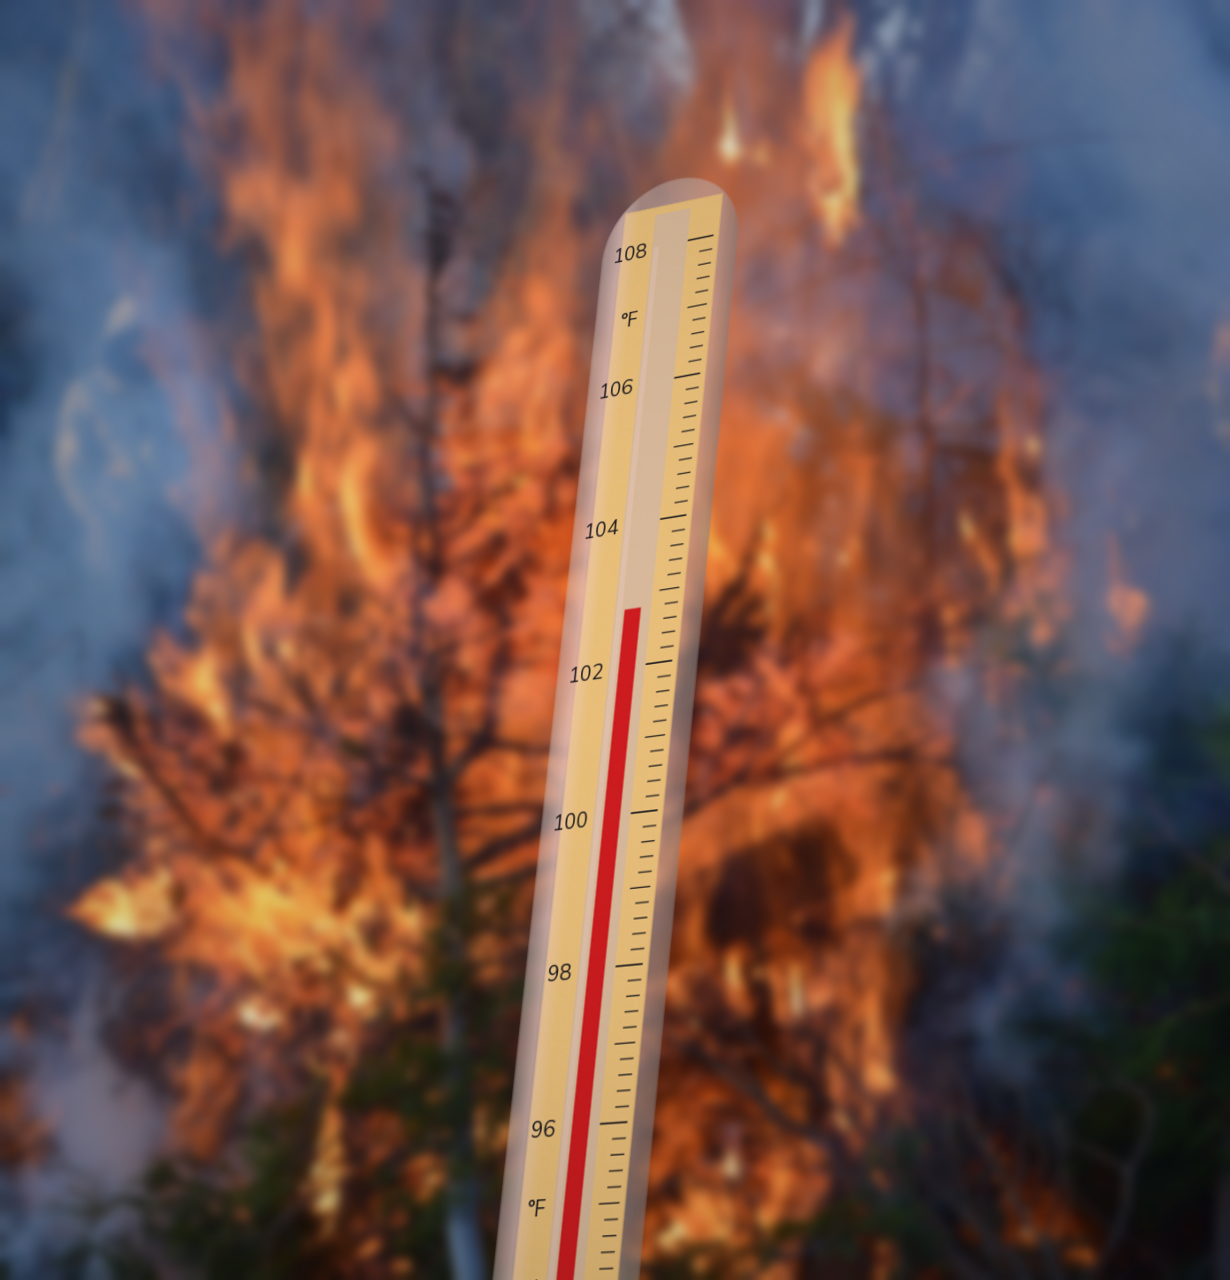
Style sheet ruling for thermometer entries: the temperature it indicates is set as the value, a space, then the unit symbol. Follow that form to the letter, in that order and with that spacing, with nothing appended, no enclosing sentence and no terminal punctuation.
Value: 102.8 °F
